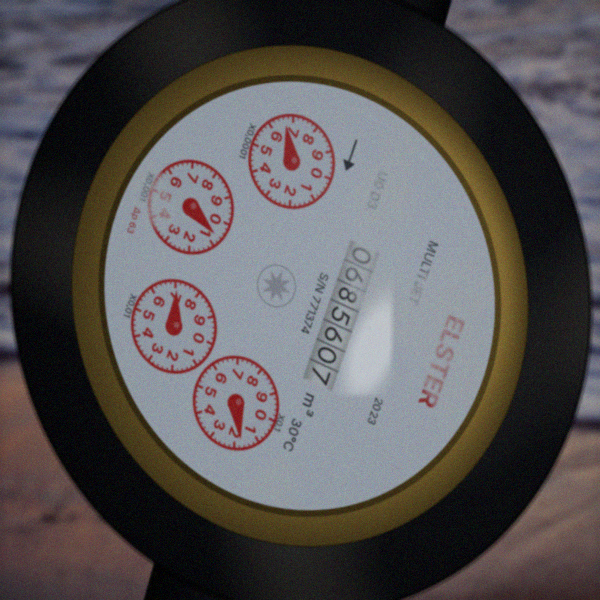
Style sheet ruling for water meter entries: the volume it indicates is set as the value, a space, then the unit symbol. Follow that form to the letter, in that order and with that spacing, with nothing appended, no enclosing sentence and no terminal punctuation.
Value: 685607.1706 m³
